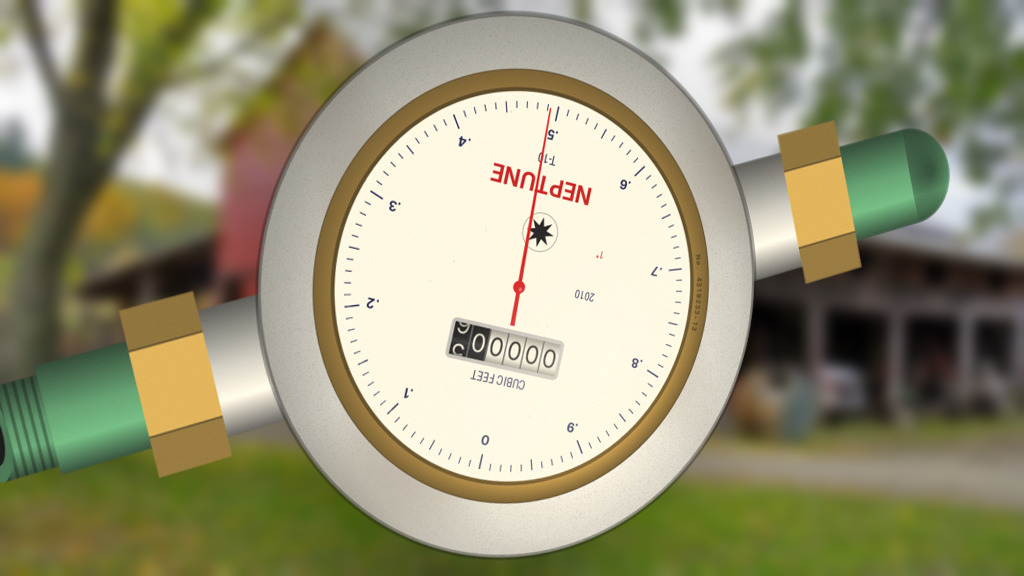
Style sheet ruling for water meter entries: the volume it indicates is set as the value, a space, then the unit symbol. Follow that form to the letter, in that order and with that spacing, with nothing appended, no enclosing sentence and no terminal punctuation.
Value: 5.49 ft³
